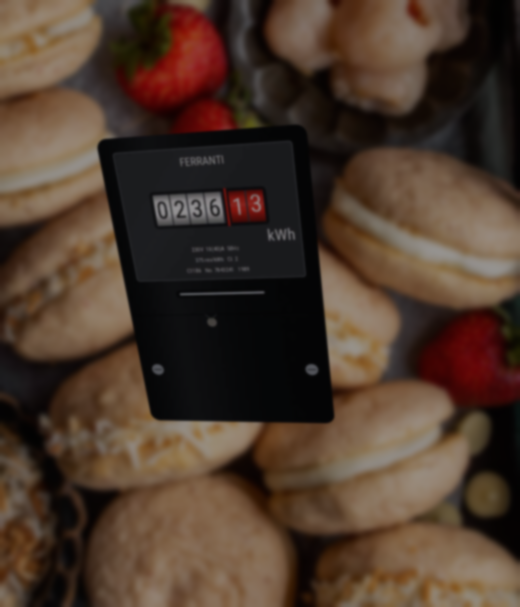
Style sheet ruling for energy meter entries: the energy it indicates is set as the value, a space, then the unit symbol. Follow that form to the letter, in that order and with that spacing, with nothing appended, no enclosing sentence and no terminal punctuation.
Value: 236.13 kWh
